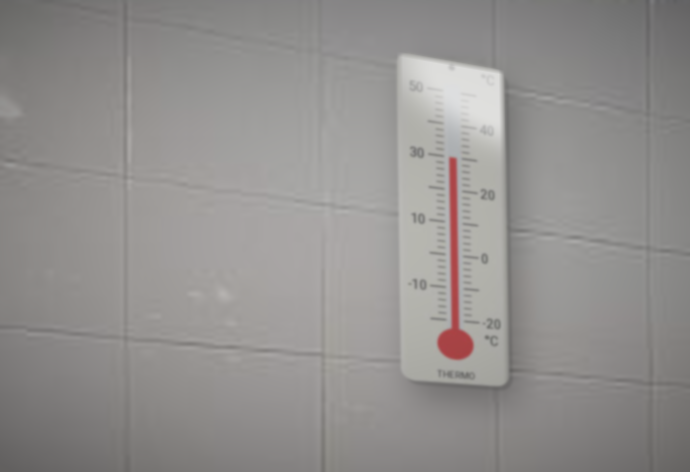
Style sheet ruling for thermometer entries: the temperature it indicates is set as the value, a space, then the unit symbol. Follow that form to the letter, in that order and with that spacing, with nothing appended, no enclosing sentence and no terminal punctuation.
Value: 30 °C
